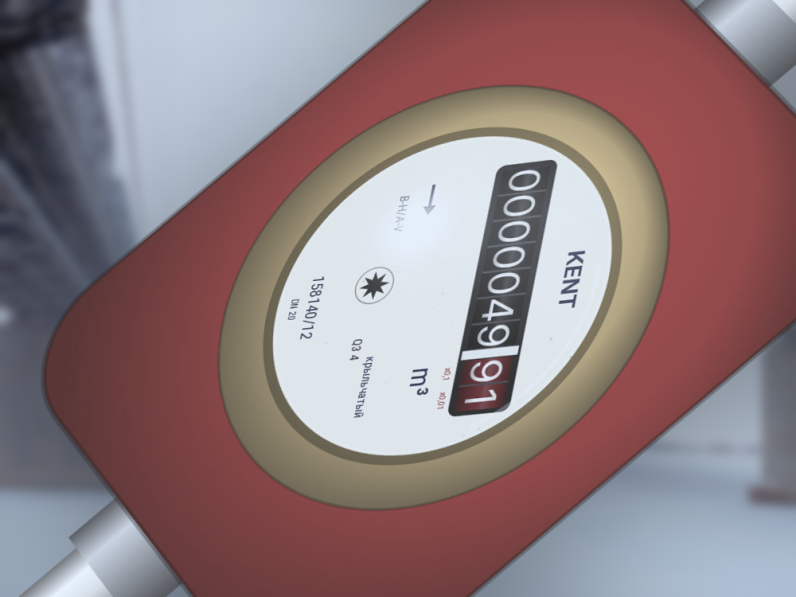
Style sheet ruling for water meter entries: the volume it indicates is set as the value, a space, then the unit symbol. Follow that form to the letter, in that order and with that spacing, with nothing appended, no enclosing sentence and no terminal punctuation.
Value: 49.91 m³
